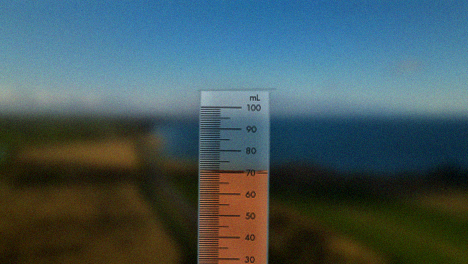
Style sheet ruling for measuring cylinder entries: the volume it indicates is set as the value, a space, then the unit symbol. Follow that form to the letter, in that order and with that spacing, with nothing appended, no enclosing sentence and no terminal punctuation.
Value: 70 mL
